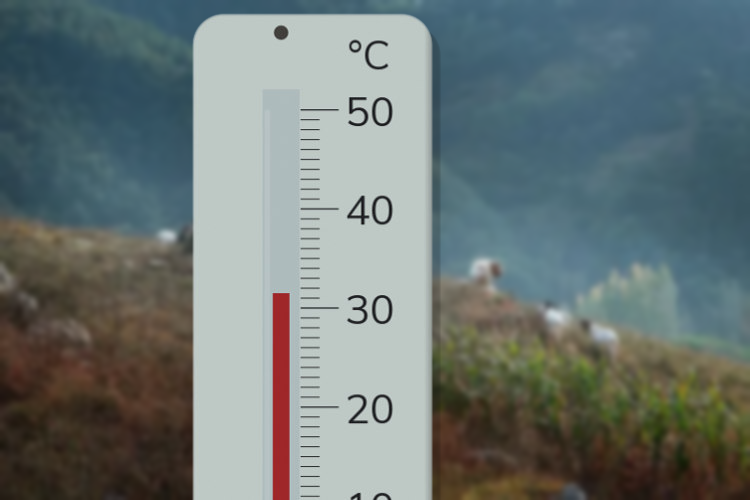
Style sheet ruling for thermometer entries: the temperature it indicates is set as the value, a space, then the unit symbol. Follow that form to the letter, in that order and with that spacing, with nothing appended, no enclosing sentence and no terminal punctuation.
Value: 31.5 °C
